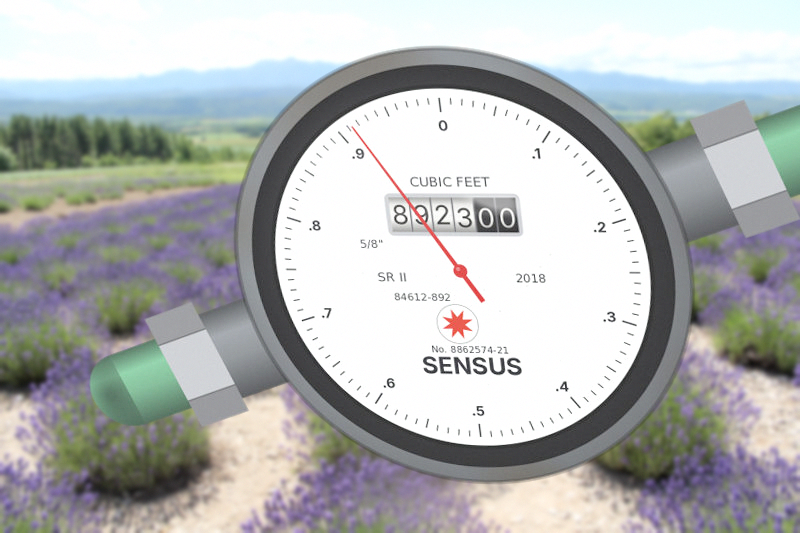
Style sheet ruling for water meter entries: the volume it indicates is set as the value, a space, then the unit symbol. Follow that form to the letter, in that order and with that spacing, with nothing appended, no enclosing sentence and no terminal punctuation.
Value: 892299.91 ft³
